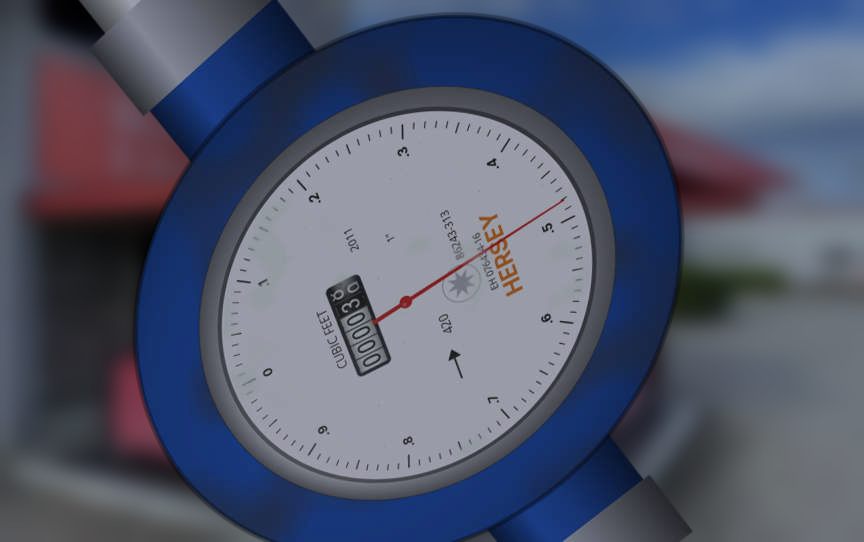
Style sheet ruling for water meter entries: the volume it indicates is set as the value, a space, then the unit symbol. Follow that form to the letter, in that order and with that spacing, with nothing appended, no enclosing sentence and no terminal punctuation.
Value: 38.48 ft³
